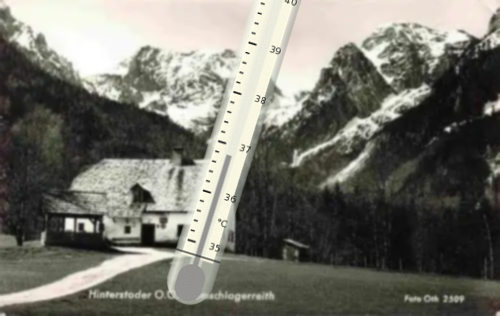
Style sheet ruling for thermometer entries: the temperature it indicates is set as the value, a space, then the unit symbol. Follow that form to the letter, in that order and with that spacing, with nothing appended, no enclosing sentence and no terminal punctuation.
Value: 36.8 °C
